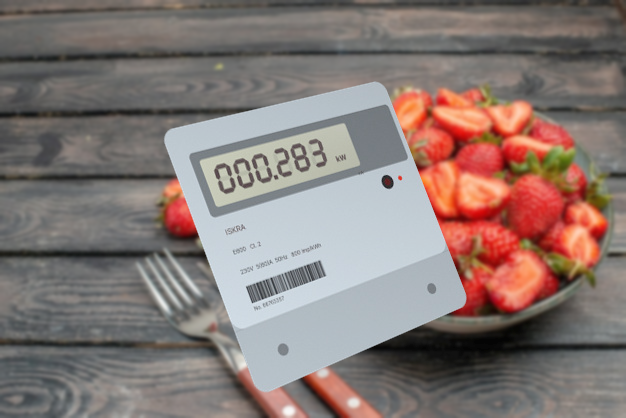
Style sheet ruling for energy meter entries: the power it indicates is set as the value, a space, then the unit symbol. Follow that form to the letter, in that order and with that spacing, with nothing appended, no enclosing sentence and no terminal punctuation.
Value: 0.283 kW
